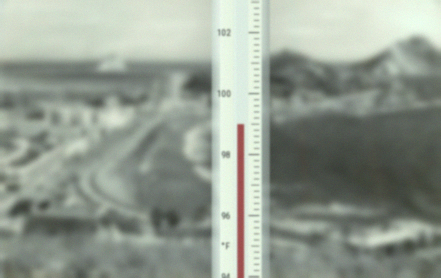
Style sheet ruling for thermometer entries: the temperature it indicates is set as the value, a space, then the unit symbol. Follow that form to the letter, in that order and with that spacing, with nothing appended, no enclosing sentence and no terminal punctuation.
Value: 99 °F
